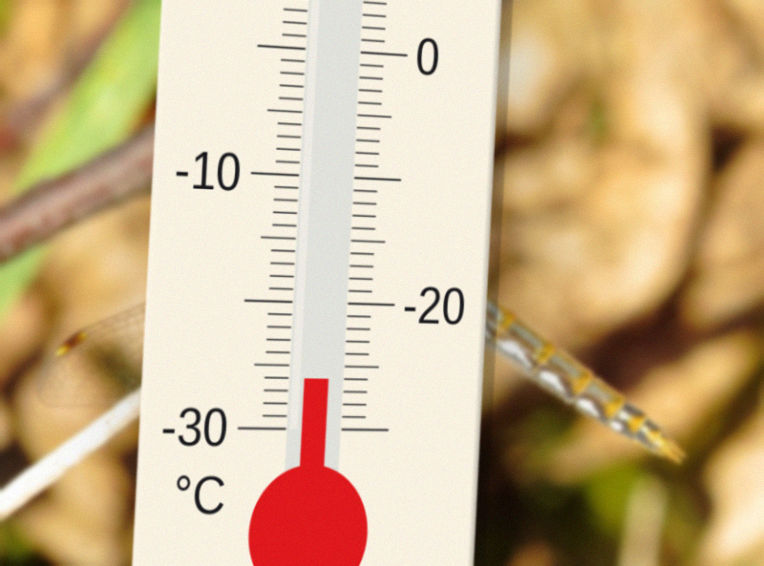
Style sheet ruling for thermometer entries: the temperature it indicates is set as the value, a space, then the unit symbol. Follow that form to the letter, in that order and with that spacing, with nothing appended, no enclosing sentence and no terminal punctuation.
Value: -26 °C
